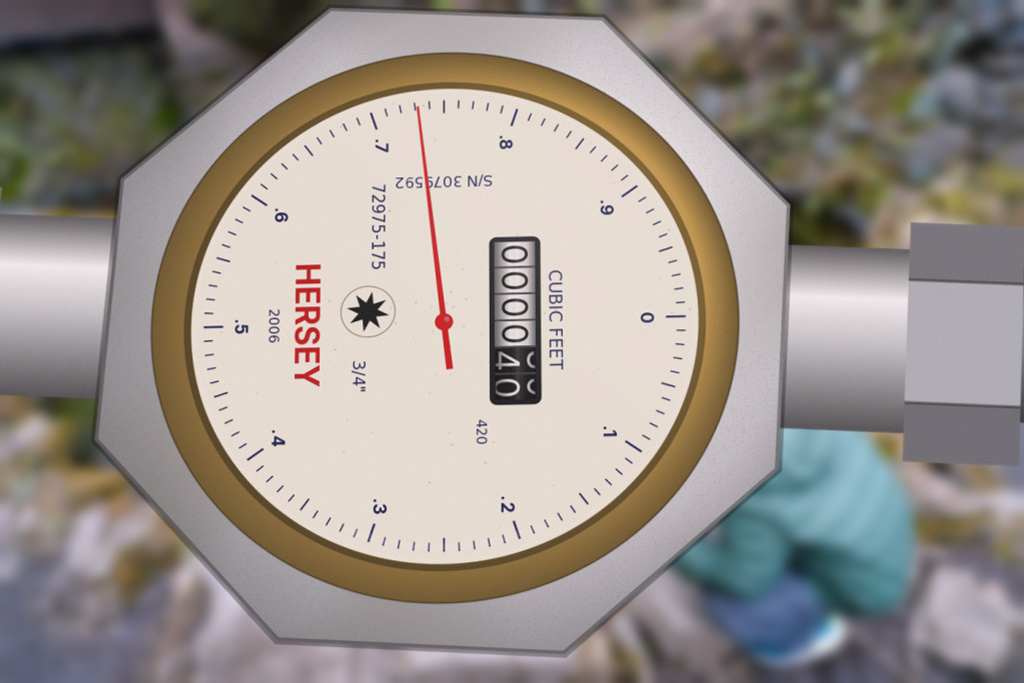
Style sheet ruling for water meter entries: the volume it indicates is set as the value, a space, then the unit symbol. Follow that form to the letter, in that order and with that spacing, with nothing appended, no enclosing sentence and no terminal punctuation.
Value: 39.73 ft³
